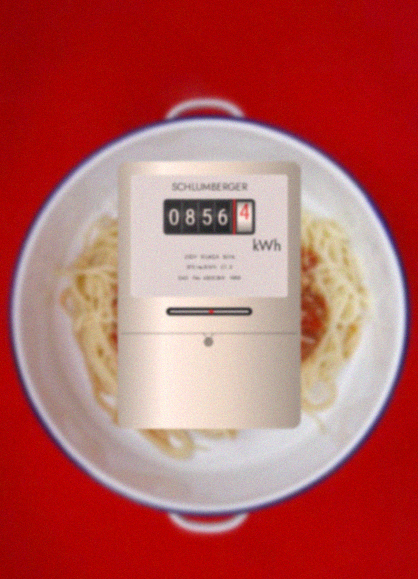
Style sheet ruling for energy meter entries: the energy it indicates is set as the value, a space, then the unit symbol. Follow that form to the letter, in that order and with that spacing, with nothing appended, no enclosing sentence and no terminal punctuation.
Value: 856.4 kWh
